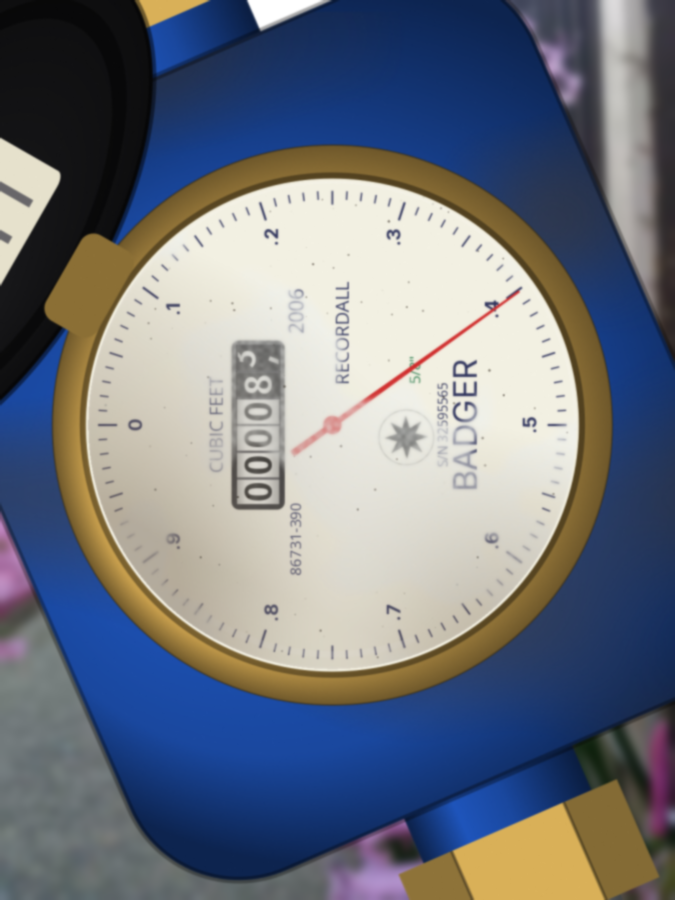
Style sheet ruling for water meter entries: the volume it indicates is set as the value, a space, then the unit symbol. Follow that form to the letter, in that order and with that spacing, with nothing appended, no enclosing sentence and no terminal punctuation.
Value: 83.40 ft³
